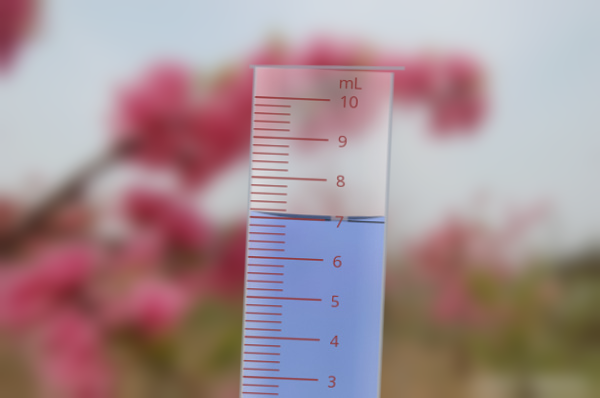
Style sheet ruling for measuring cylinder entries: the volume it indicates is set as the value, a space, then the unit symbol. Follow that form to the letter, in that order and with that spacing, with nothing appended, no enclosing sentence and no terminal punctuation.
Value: 7 mL
